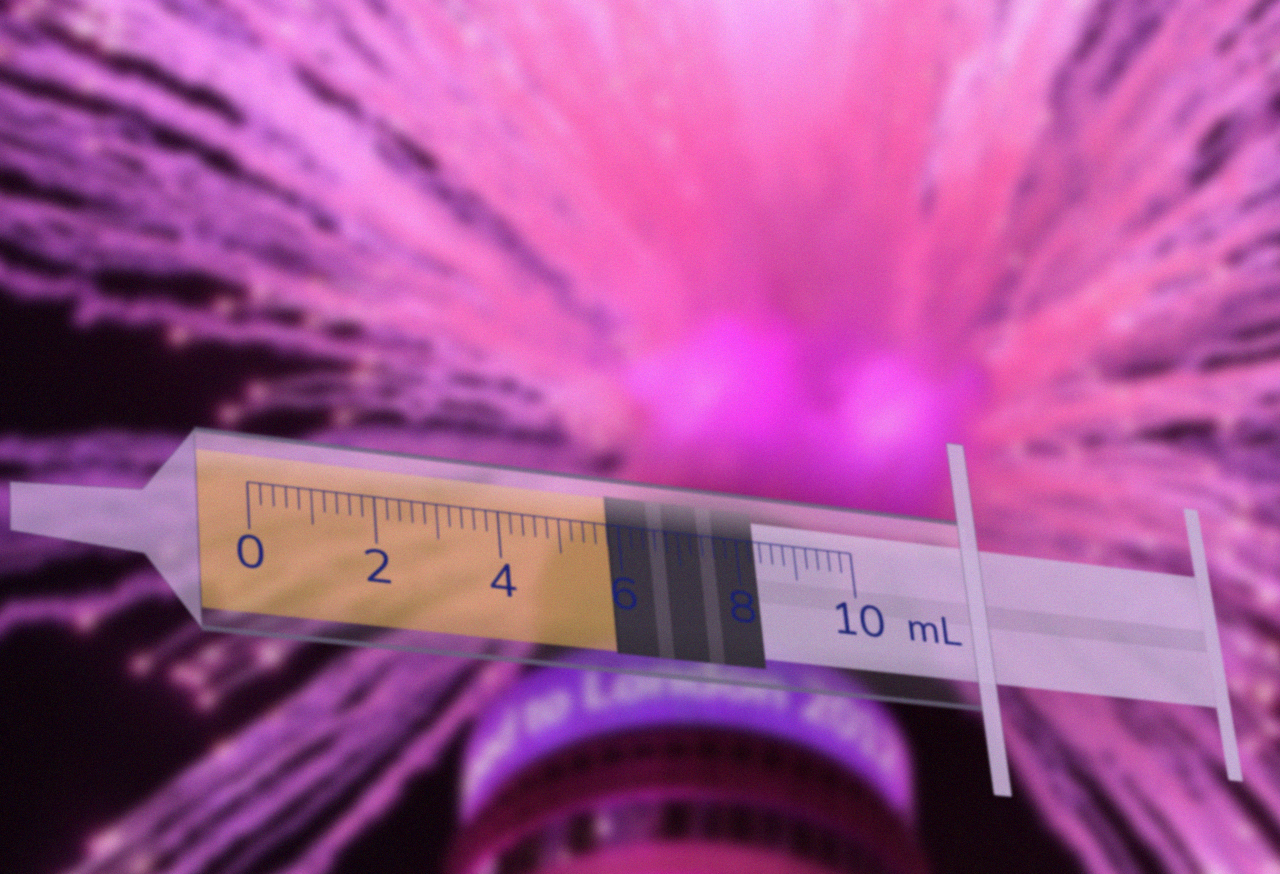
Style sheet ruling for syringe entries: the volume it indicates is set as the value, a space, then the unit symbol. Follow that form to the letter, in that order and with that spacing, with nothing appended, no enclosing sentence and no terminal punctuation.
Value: 5.8 mL
